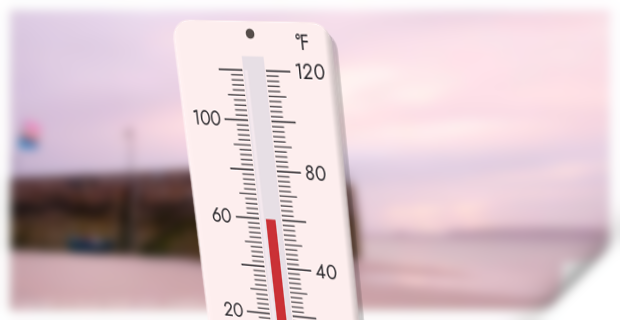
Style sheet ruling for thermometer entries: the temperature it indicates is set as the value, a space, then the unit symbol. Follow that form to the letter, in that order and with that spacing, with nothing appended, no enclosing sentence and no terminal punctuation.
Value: 60 °F
